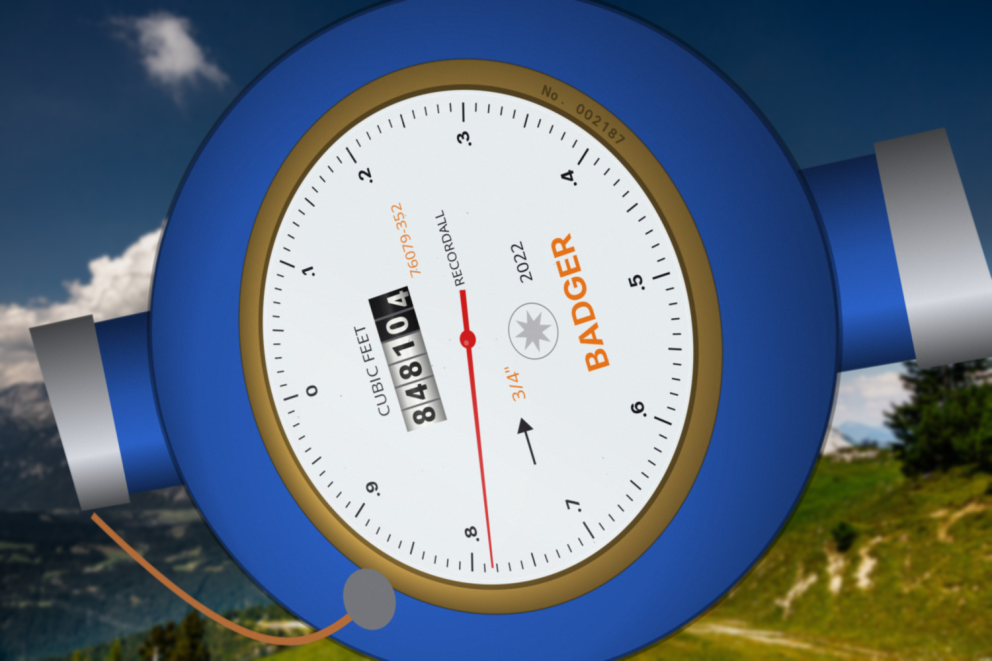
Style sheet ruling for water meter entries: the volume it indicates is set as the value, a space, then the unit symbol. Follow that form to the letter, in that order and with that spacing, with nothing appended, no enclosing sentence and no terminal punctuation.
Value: 848103.78 ft³
